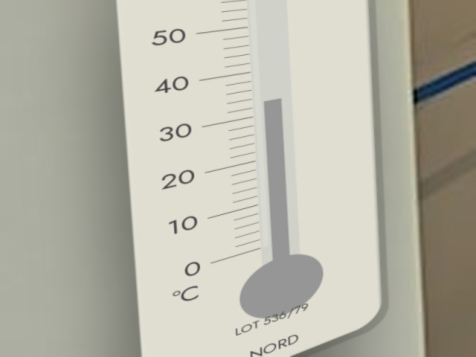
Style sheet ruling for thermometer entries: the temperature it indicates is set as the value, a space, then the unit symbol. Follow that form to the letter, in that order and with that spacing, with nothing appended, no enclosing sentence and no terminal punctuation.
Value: 33 °C
